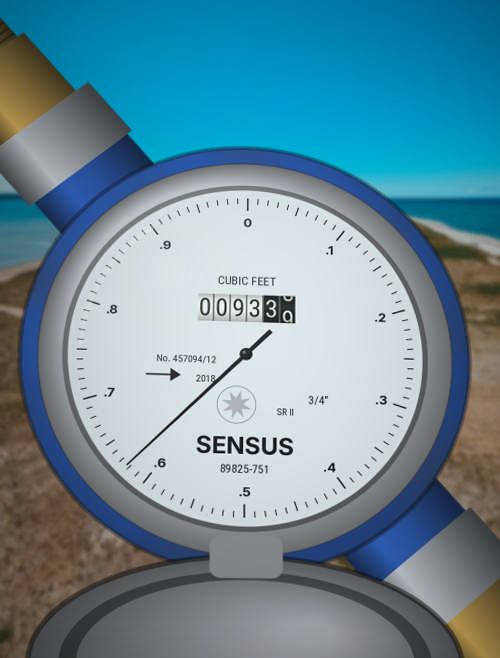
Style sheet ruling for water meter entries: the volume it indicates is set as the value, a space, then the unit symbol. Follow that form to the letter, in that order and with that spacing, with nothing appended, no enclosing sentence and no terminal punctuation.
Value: 9338.62 ft³
